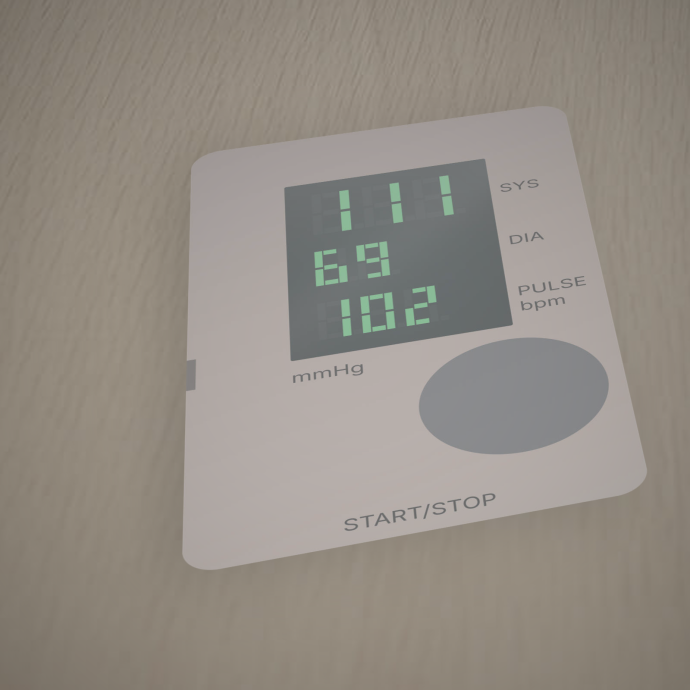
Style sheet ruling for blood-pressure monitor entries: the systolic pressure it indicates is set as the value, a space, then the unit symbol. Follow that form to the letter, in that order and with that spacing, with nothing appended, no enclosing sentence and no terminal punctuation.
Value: 111 mmHg
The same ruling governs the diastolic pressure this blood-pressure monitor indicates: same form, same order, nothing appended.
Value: 69 mmHg
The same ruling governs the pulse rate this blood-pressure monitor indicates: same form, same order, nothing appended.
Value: 102 bpm
